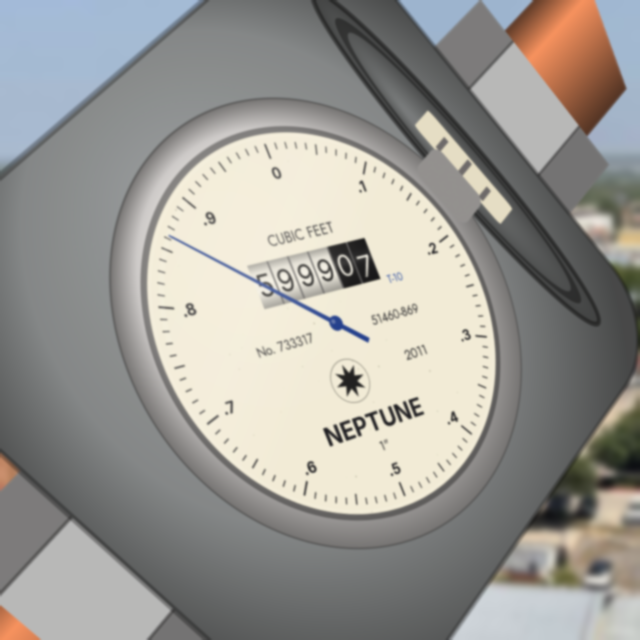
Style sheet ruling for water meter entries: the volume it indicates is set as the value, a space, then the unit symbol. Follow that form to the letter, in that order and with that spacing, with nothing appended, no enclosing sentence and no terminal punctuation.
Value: 599906.86 ft³
